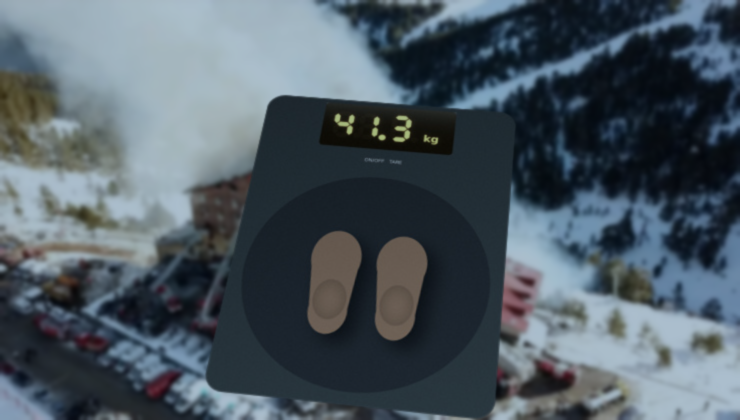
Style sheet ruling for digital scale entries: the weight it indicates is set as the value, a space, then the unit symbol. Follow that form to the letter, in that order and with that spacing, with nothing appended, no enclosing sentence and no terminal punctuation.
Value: 41.3 kg
